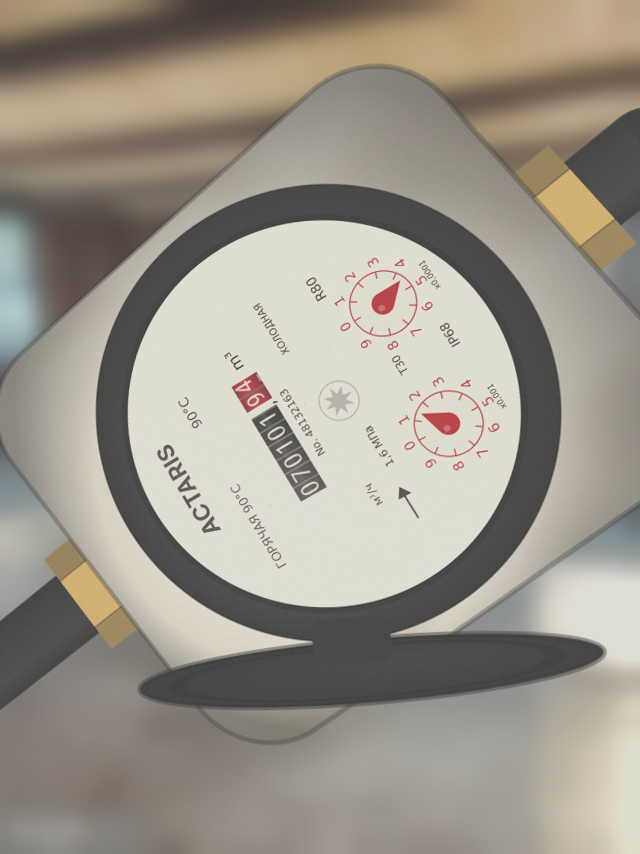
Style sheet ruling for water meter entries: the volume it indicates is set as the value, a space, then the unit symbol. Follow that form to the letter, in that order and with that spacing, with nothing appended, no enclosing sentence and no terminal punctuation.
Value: 70101.9414 m³
